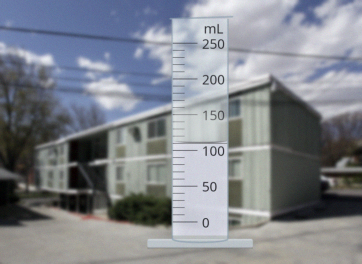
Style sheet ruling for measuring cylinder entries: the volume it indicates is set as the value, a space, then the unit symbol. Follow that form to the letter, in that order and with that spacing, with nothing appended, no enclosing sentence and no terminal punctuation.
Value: 110 mL
